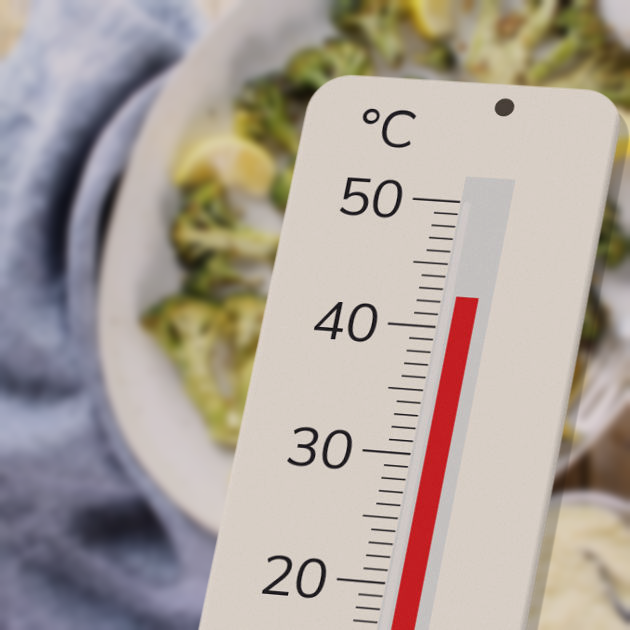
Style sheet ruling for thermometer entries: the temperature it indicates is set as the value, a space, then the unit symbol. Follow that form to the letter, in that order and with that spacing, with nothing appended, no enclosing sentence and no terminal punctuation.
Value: 42.5 °C
